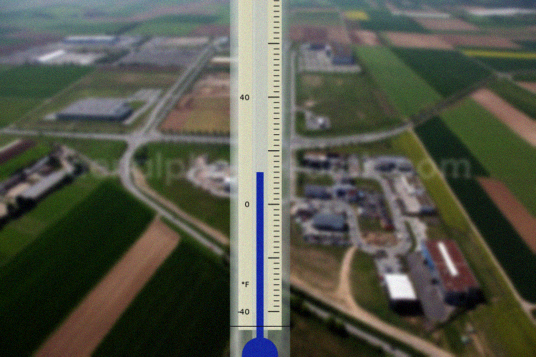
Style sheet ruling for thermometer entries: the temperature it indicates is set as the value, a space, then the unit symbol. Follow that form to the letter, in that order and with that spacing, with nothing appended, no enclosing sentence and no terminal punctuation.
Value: 12 °F
